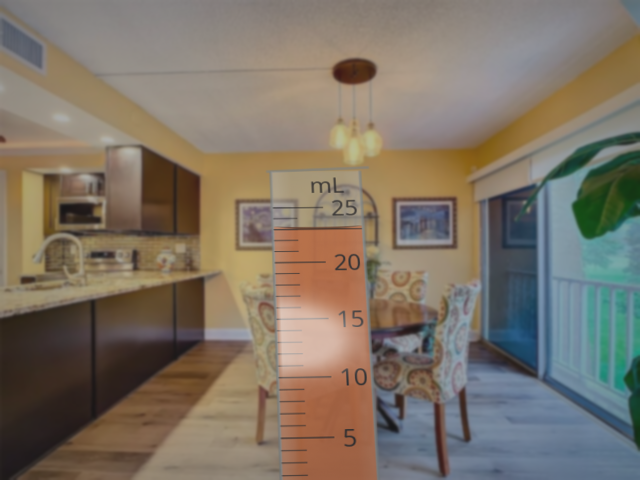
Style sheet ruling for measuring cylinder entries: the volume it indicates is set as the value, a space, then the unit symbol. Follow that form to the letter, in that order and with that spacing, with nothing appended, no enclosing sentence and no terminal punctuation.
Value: 23 mL
